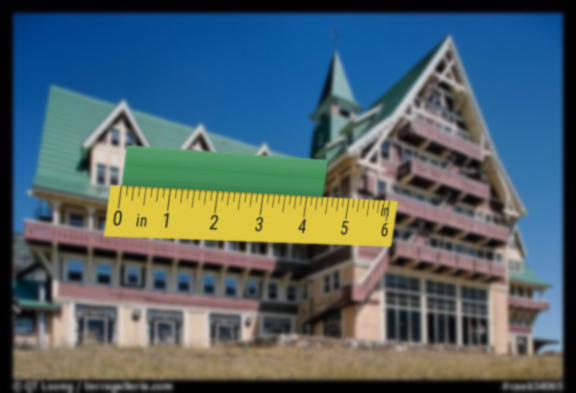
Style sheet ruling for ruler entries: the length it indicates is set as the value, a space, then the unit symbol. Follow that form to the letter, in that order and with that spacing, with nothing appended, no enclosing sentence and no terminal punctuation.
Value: 4.375 in
